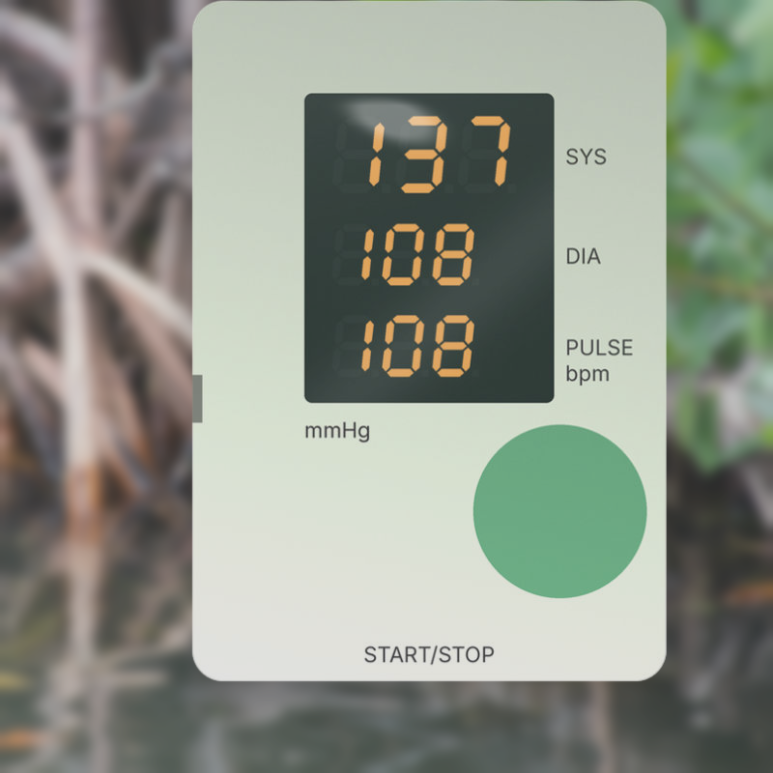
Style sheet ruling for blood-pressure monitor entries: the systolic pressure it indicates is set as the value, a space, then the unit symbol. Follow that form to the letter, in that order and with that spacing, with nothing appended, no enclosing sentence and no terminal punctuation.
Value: 137 mmHg
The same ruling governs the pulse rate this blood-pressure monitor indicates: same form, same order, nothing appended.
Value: 108 bpm
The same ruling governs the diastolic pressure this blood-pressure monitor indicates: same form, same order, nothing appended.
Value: 108 mmHg
